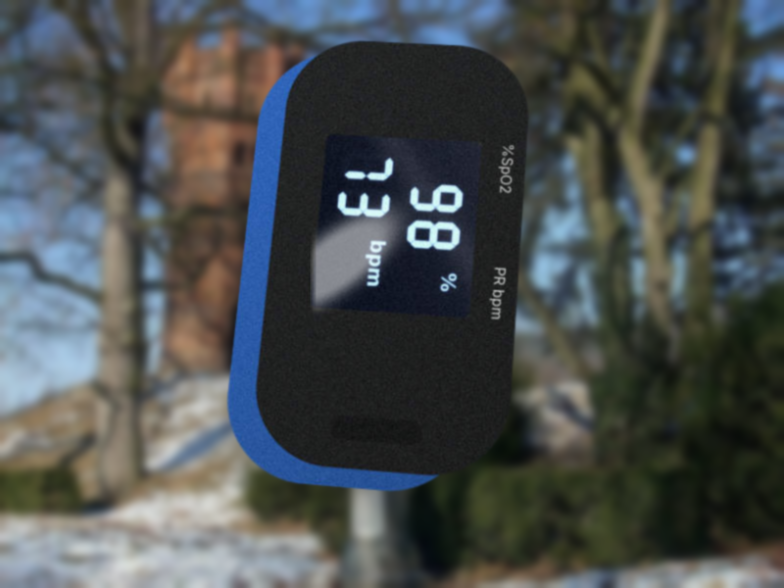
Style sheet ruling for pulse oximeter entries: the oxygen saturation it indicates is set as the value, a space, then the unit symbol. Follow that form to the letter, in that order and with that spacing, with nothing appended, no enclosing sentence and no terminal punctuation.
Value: 98 %
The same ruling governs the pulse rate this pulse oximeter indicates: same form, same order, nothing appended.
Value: 73 bpm
